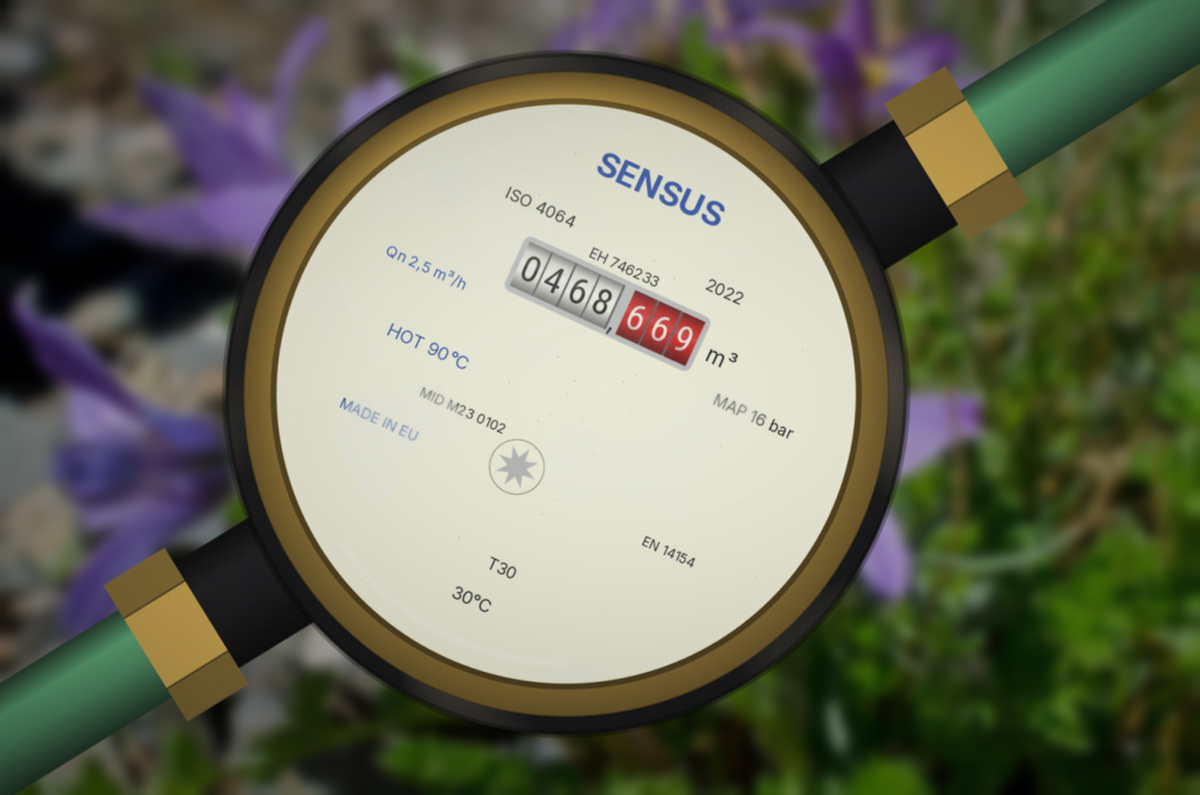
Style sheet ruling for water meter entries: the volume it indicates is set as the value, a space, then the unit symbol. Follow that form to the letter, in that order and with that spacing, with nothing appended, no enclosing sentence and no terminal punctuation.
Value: 468.669 m³
